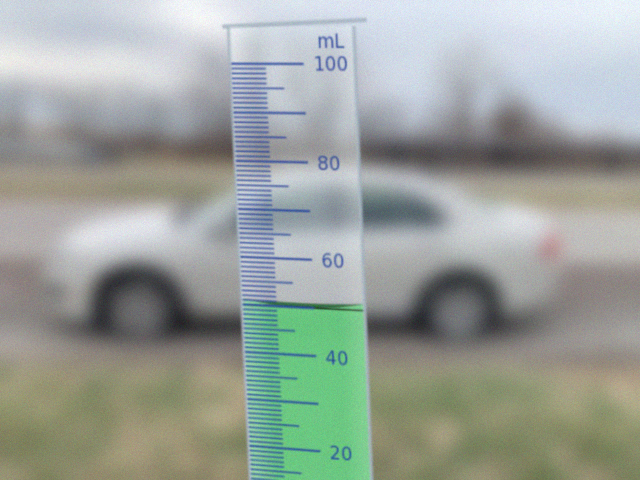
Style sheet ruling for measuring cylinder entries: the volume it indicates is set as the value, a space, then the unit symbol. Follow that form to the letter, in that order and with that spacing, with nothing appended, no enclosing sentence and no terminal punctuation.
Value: 50 mL
